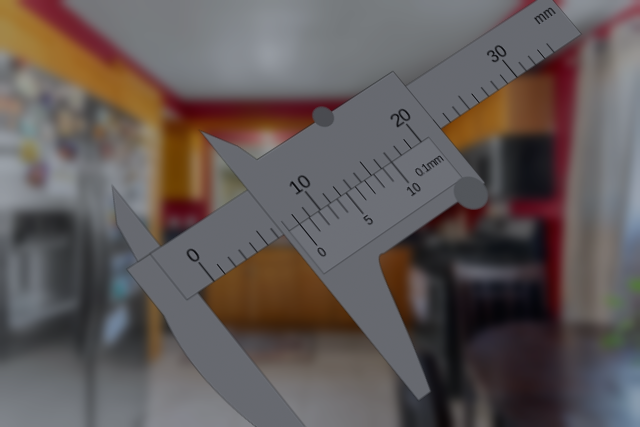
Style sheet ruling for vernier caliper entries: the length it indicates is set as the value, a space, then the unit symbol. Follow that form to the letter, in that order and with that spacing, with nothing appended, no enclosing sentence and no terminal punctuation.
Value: 8.0 mm
